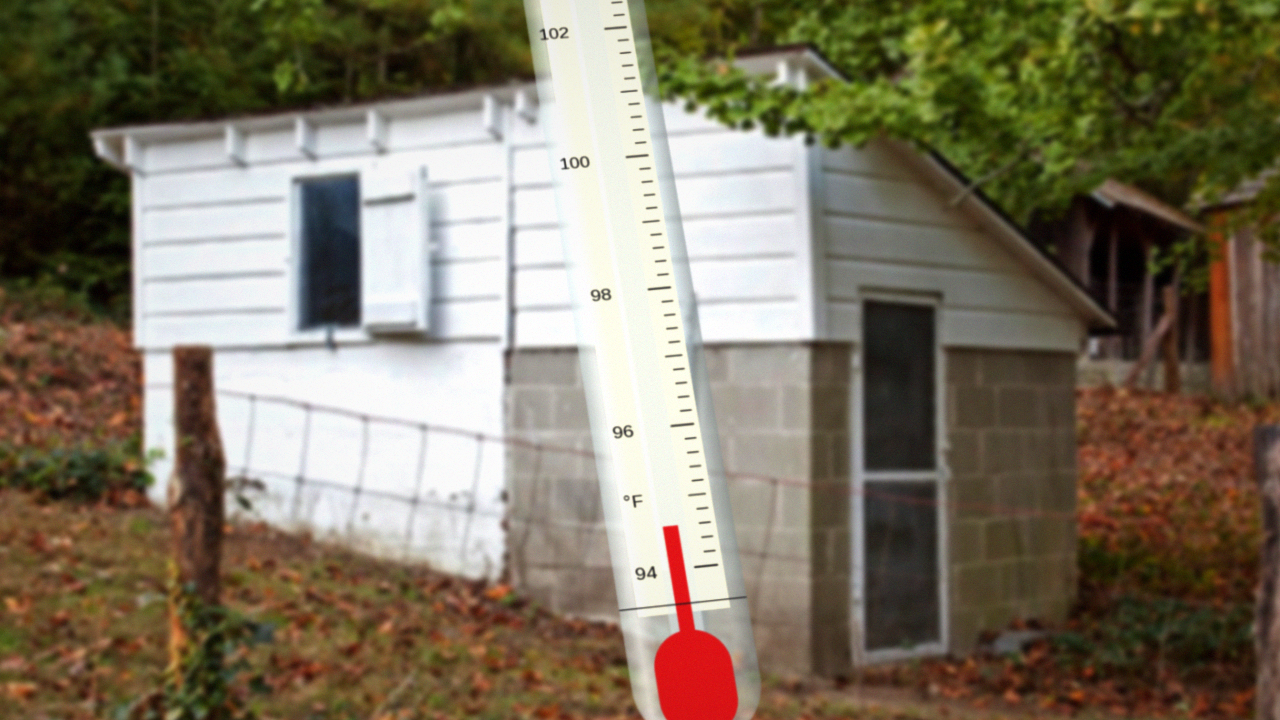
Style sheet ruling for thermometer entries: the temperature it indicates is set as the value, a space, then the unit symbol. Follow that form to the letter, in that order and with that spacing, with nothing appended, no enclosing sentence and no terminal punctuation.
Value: 94.6 °F
